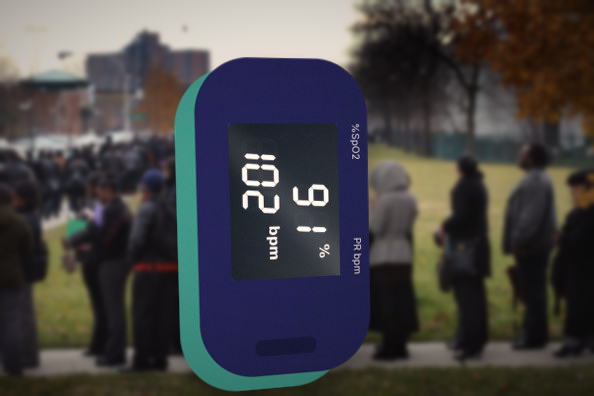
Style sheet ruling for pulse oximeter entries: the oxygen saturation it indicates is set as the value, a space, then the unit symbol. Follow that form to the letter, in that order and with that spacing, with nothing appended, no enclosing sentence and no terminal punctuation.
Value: 91 %
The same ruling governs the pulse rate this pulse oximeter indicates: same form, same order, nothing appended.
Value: 102 bpm
